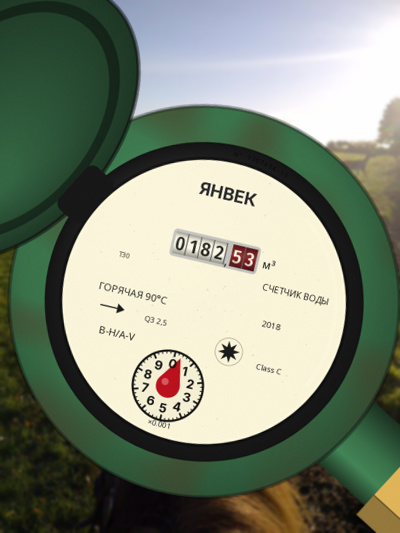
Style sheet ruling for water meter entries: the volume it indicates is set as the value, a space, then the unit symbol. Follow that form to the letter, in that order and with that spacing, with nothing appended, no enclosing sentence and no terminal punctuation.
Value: 182.530 m³
